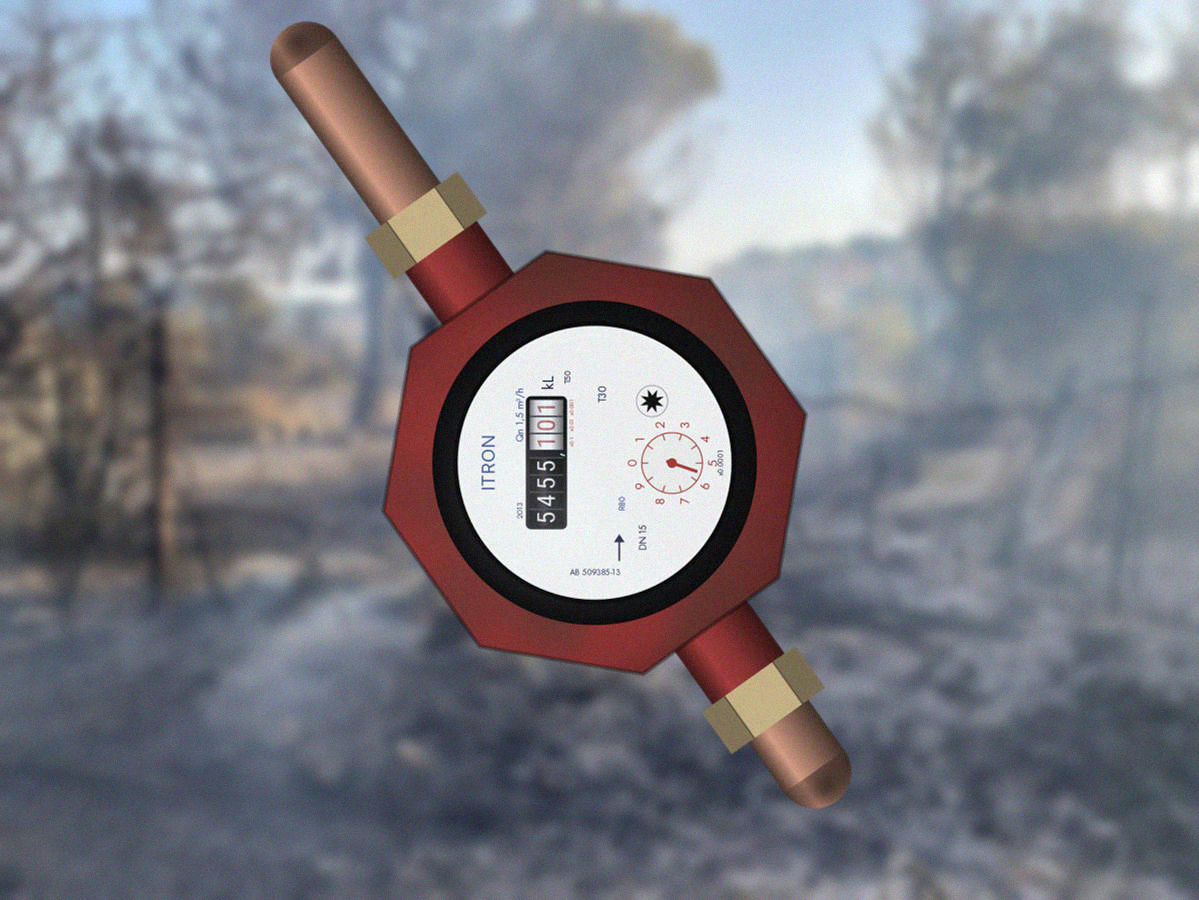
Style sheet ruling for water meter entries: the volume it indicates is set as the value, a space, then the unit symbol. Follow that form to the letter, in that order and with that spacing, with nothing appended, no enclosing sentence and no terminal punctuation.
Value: 5455.1015 kL
